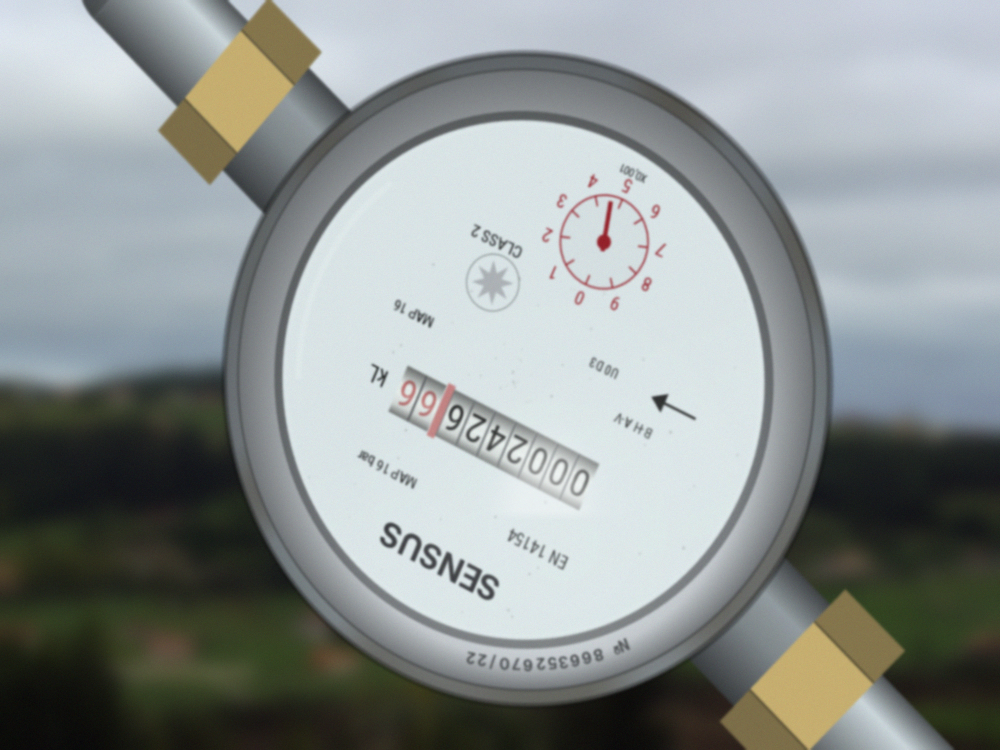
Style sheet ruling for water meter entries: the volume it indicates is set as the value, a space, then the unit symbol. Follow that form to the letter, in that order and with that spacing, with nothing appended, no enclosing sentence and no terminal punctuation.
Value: 2426.664 kL
